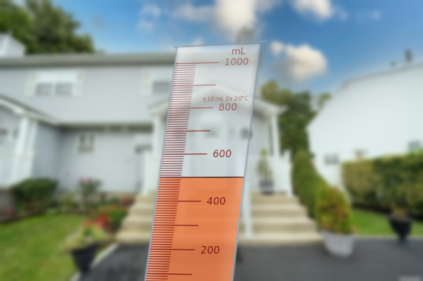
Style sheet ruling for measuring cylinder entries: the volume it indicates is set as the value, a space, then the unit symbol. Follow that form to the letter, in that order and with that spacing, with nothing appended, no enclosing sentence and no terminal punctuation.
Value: 500 mL
